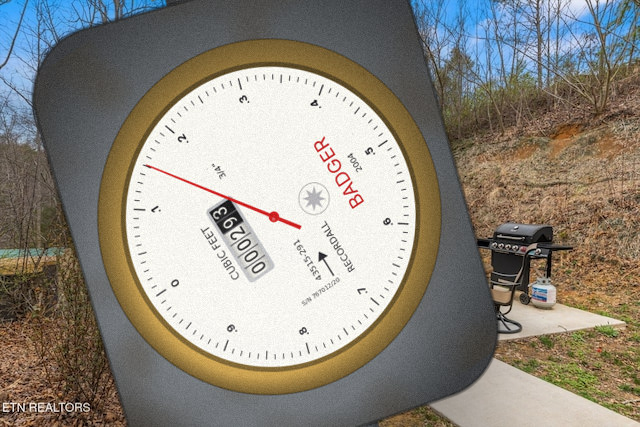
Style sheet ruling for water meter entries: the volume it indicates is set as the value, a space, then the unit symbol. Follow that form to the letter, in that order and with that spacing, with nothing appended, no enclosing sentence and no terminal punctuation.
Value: 293.15 ft³
